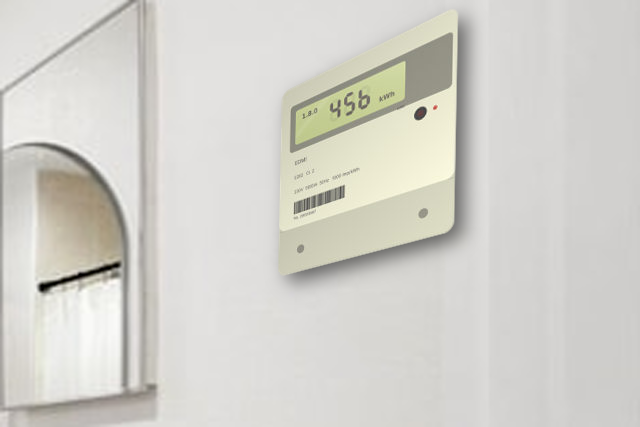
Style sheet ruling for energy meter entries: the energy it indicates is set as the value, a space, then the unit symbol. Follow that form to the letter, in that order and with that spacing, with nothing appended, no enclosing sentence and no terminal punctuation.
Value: 456 kWh
